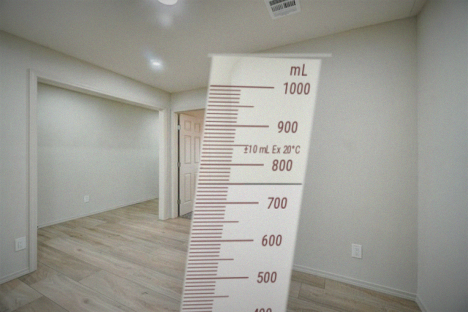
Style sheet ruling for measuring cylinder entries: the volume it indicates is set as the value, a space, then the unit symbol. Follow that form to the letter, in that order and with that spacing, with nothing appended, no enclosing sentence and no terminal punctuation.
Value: 750 mL
